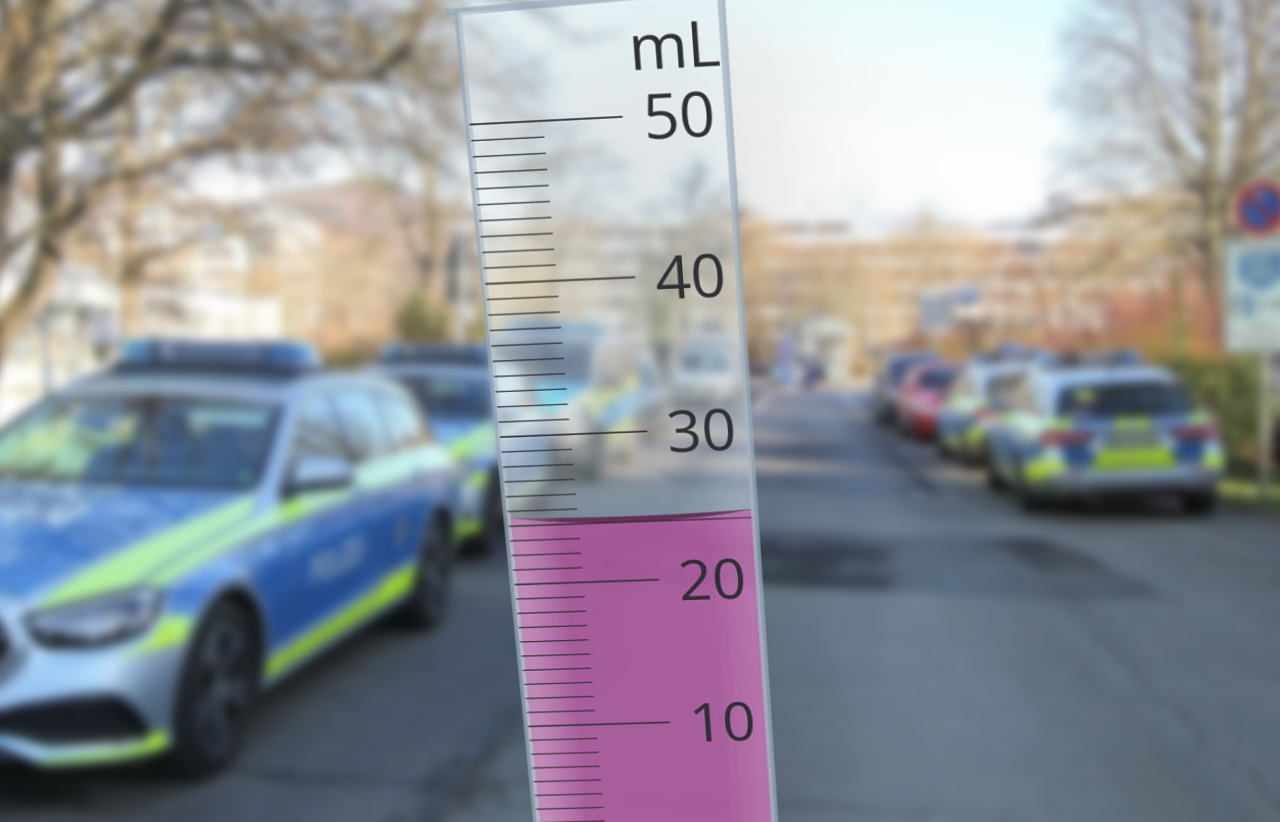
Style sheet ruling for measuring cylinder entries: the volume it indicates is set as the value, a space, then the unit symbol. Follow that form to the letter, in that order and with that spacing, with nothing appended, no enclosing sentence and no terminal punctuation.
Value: 24 mL
